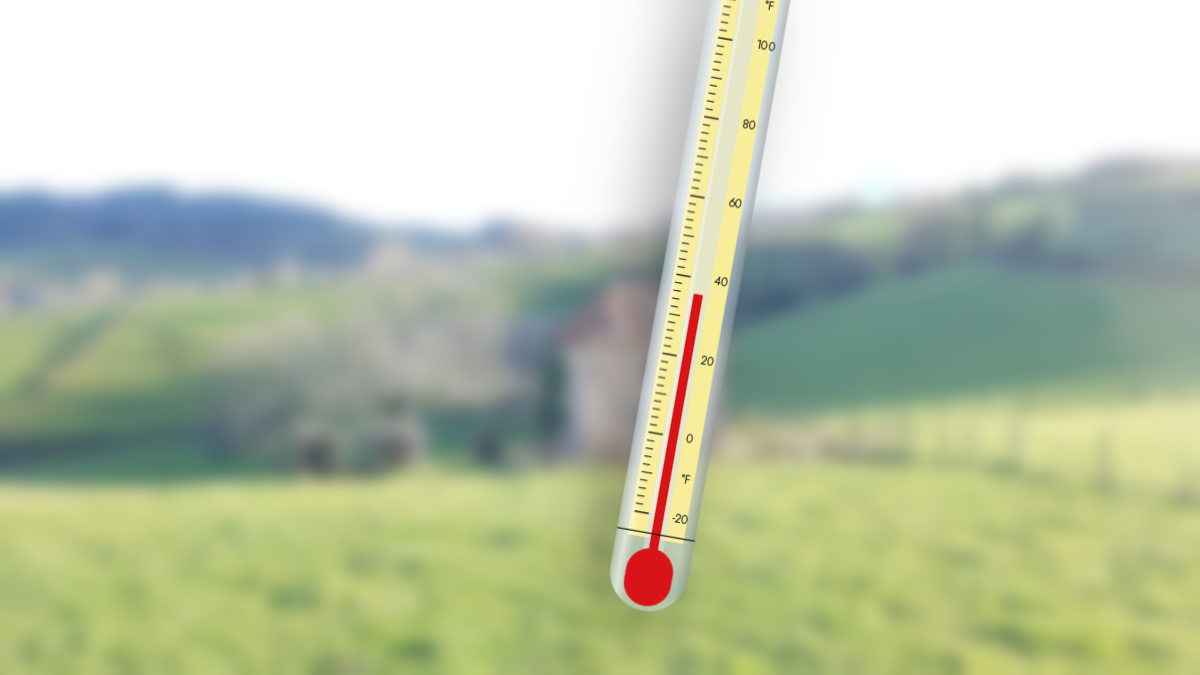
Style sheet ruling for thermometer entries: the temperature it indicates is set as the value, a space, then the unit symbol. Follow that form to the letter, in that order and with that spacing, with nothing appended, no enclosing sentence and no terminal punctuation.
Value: 36 °F
